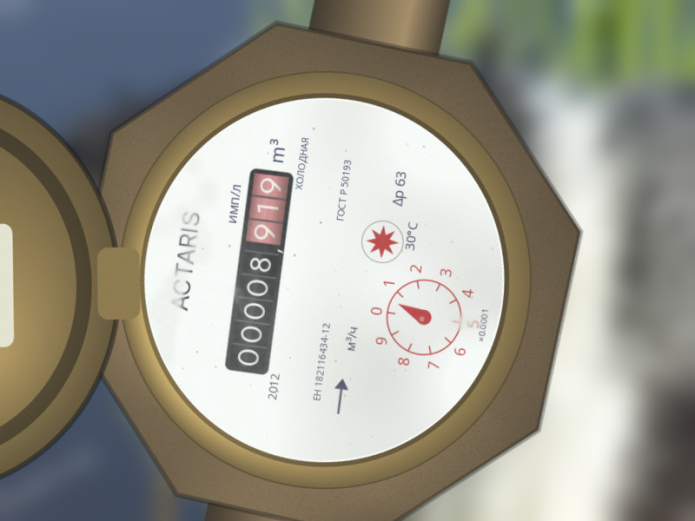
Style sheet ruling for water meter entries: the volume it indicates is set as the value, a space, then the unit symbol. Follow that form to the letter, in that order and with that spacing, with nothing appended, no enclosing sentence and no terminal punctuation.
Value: 8.9190 m³
